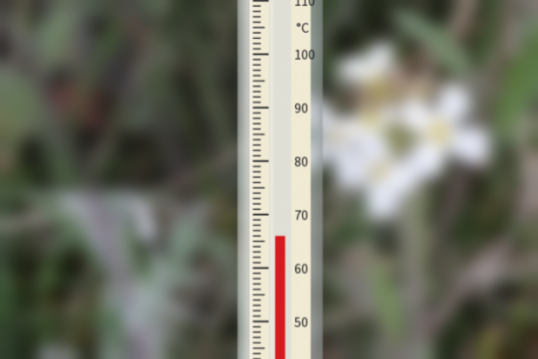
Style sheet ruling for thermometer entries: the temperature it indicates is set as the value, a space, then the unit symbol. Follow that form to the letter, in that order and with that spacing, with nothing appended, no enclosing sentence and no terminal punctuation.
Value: 66 °C
